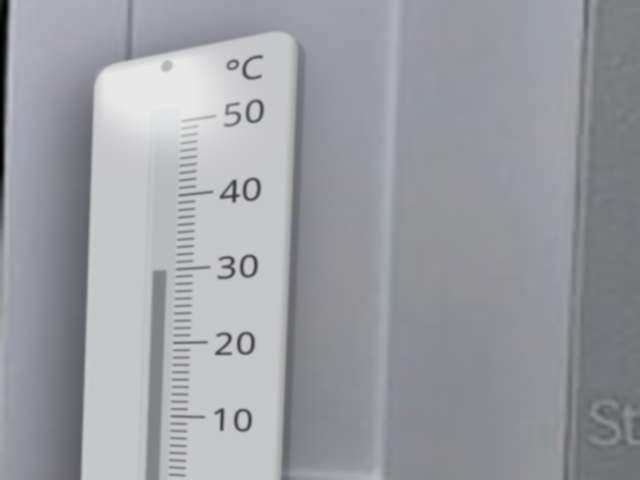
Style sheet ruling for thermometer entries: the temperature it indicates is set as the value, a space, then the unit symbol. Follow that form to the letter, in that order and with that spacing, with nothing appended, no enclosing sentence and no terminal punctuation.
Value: 30 °C
